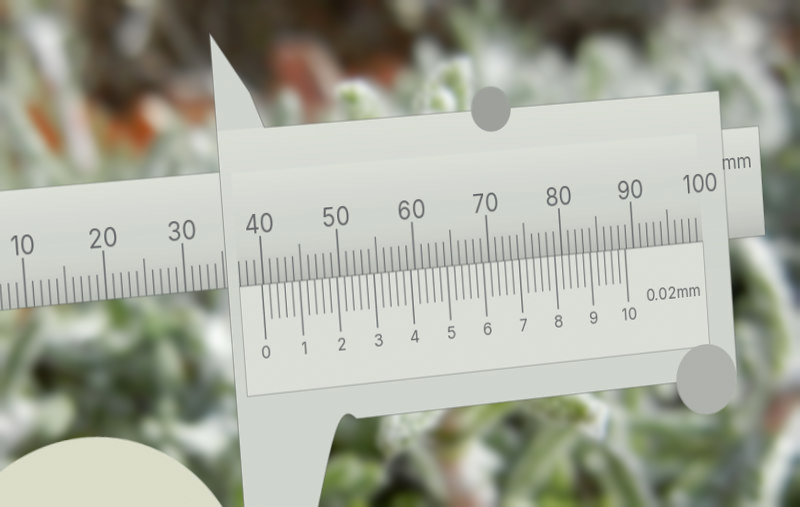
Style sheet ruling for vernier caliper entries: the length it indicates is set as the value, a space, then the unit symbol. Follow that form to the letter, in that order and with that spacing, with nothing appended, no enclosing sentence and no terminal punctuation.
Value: 39.8 mm
